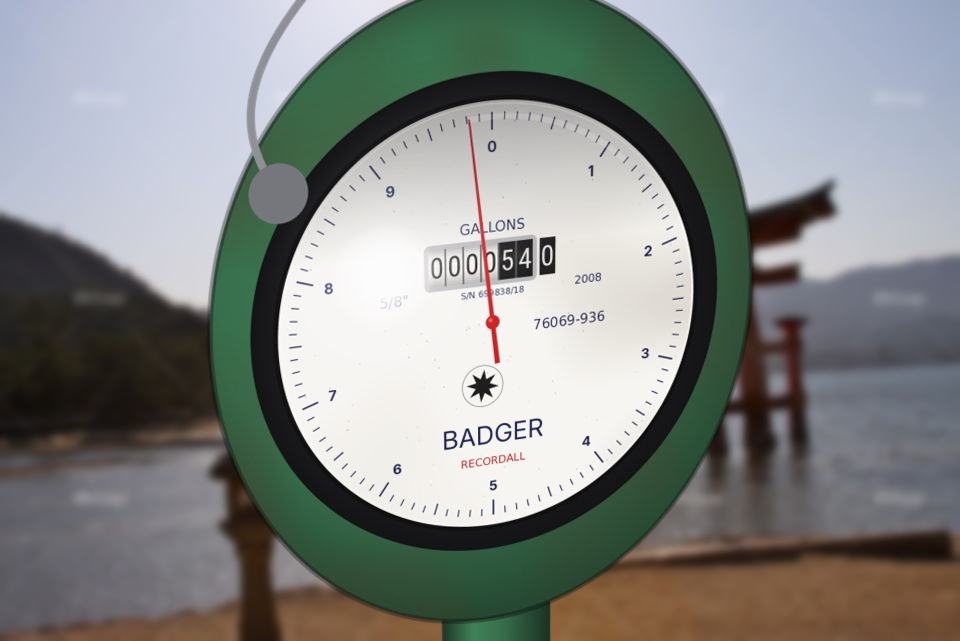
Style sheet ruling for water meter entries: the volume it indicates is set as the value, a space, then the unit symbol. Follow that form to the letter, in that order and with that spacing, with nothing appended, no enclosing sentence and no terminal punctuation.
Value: 539.8 gal
